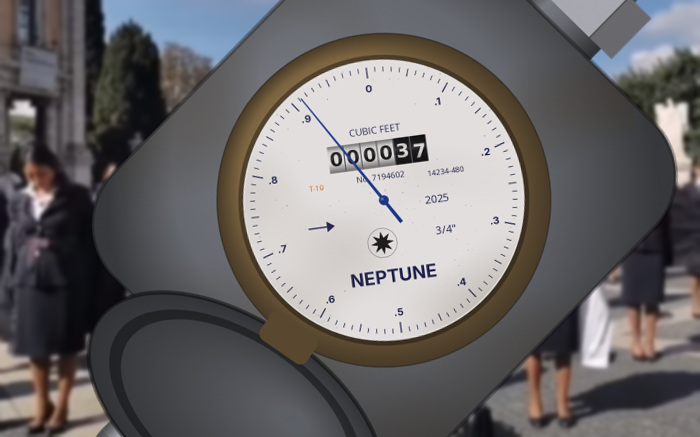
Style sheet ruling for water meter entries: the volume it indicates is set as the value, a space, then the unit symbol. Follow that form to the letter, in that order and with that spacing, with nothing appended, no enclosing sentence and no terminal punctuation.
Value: 36.91 ft³
